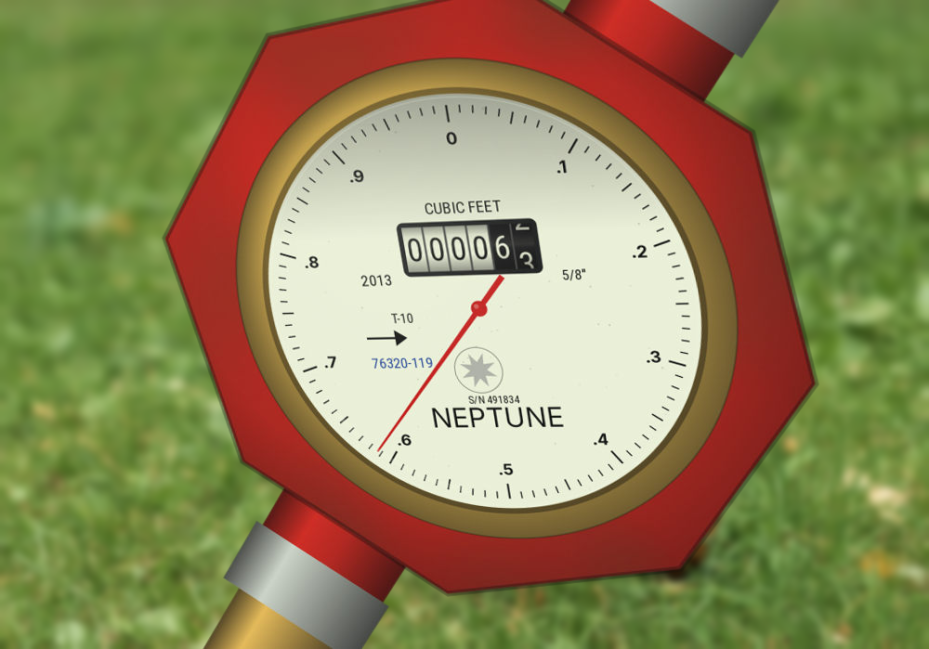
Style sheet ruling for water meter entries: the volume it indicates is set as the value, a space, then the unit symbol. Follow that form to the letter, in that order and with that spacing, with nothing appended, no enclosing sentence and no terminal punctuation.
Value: 62.61 ft³
